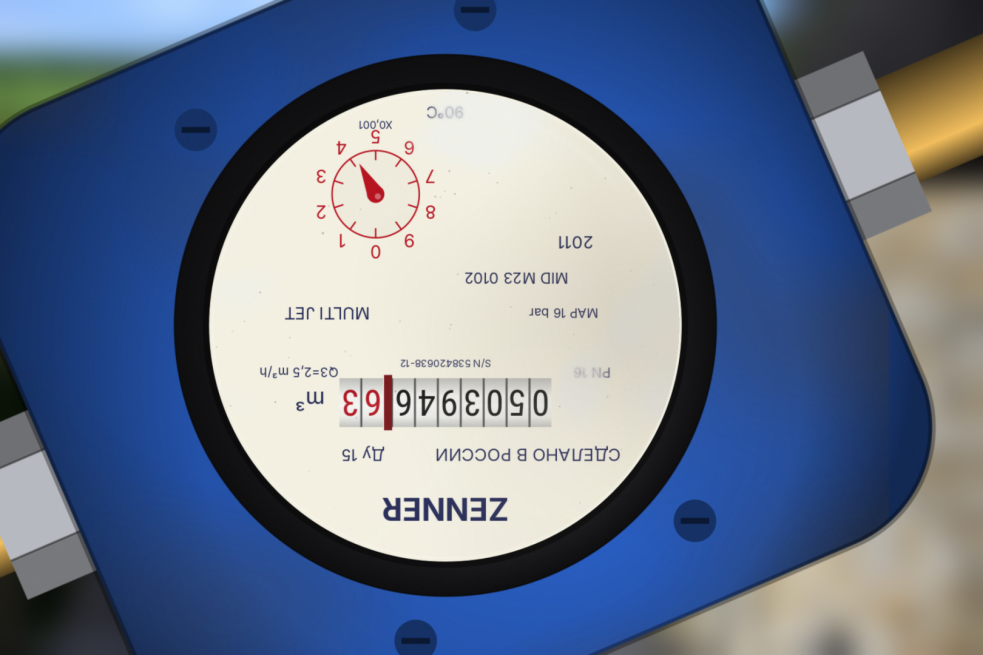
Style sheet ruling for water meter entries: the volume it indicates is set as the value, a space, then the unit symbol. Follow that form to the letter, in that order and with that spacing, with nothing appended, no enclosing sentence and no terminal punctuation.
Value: 503946.634 m³
